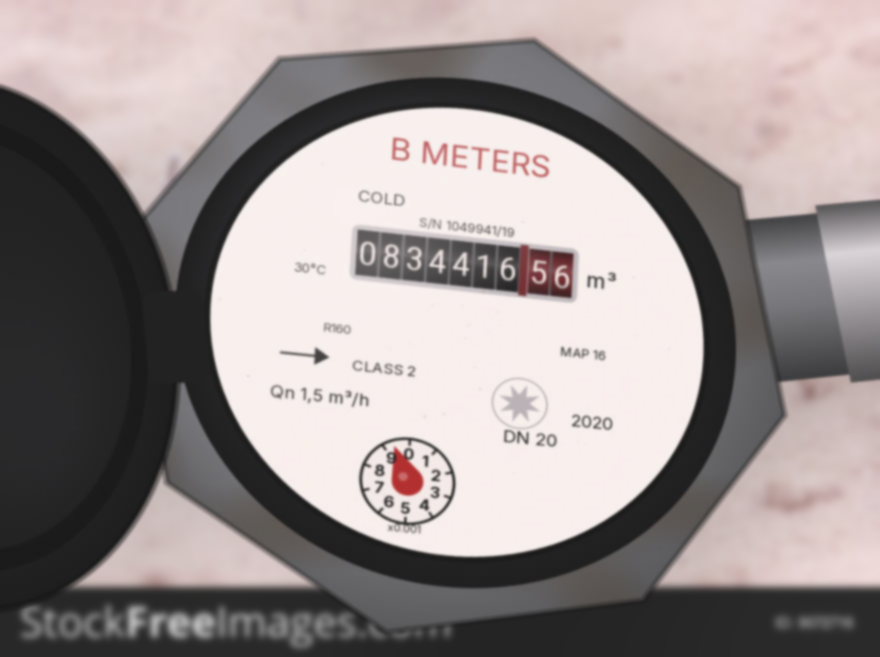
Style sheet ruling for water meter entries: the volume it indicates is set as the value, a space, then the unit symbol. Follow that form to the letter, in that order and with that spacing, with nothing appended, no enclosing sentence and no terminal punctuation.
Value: 834416.559 m³
